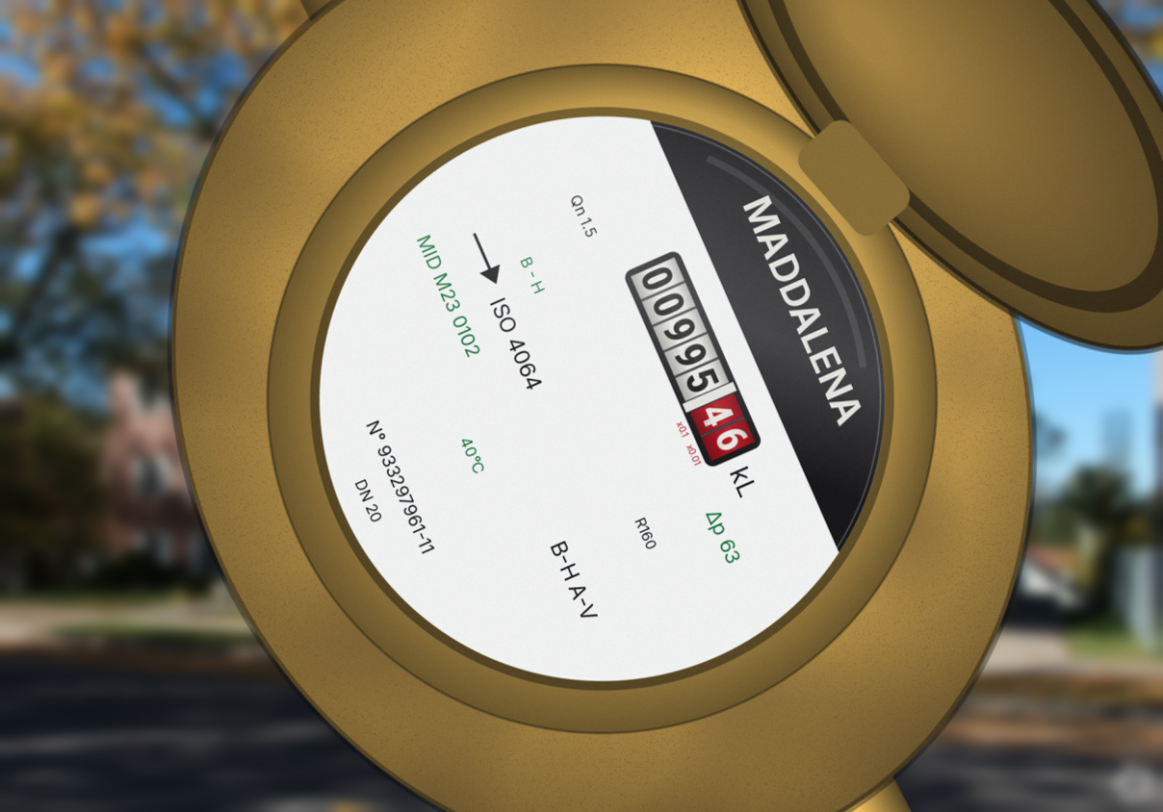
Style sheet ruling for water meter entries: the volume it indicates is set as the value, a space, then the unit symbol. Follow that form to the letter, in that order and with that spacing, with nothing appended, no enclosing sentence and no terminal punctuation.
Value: 995.46 kL
